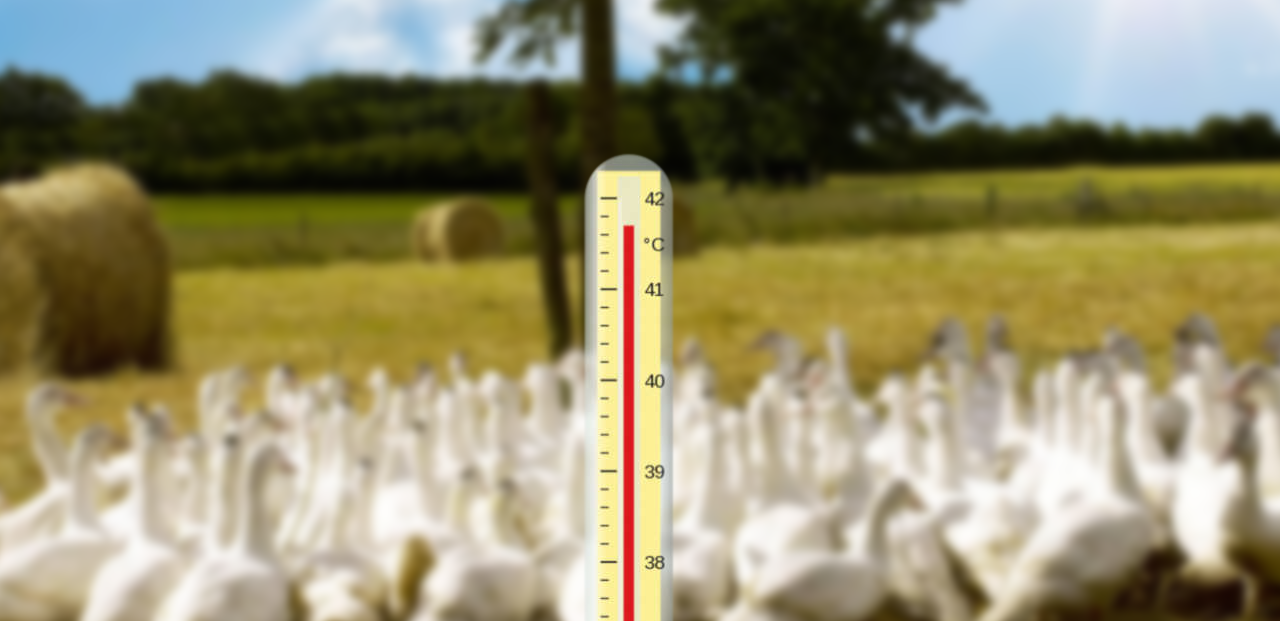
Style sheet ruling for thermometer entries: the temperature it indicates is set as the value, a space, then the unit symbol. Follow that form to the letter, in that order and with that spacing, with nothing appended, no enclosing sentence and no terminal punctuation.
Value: 41.7 °C
